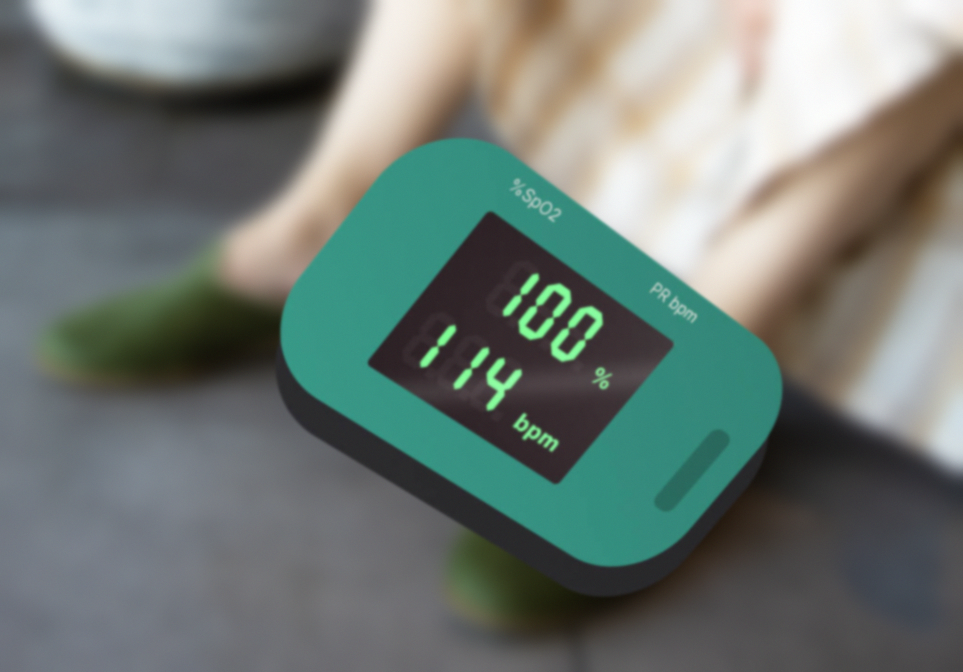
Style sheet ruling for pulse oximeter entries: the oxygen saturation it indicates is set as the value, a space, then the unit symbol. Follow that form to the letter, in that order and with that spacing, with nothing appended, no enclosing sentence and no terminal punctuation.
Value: 100 %
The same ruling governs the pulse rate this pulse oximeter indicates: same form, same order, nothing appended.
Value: 114 bpm
